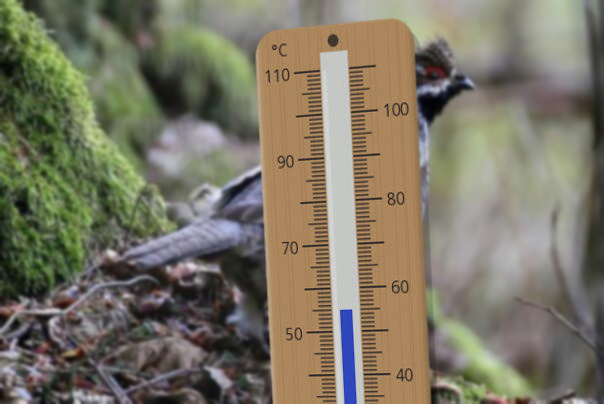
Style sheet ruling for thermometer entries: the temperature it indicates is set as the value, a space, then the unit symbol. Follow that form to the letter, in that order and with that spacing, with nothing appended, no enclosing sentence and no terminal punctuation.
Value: 55 °C
